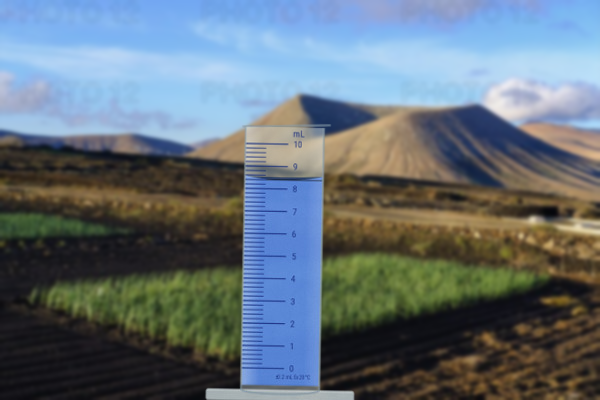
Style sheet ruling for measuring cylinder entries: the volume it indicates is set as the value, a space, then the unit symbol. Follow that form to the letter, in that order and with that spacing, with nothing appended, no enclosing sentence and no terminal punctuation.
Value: 8.4 mL
